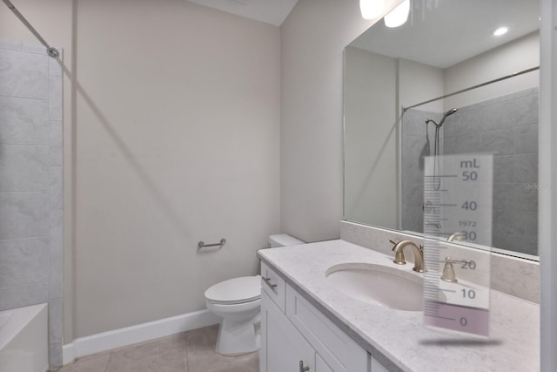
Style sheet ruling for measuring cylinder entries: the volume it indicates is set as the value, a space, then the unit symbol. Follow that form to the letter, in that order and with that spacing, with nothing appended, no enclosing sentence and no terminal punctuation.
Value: 5 mL
